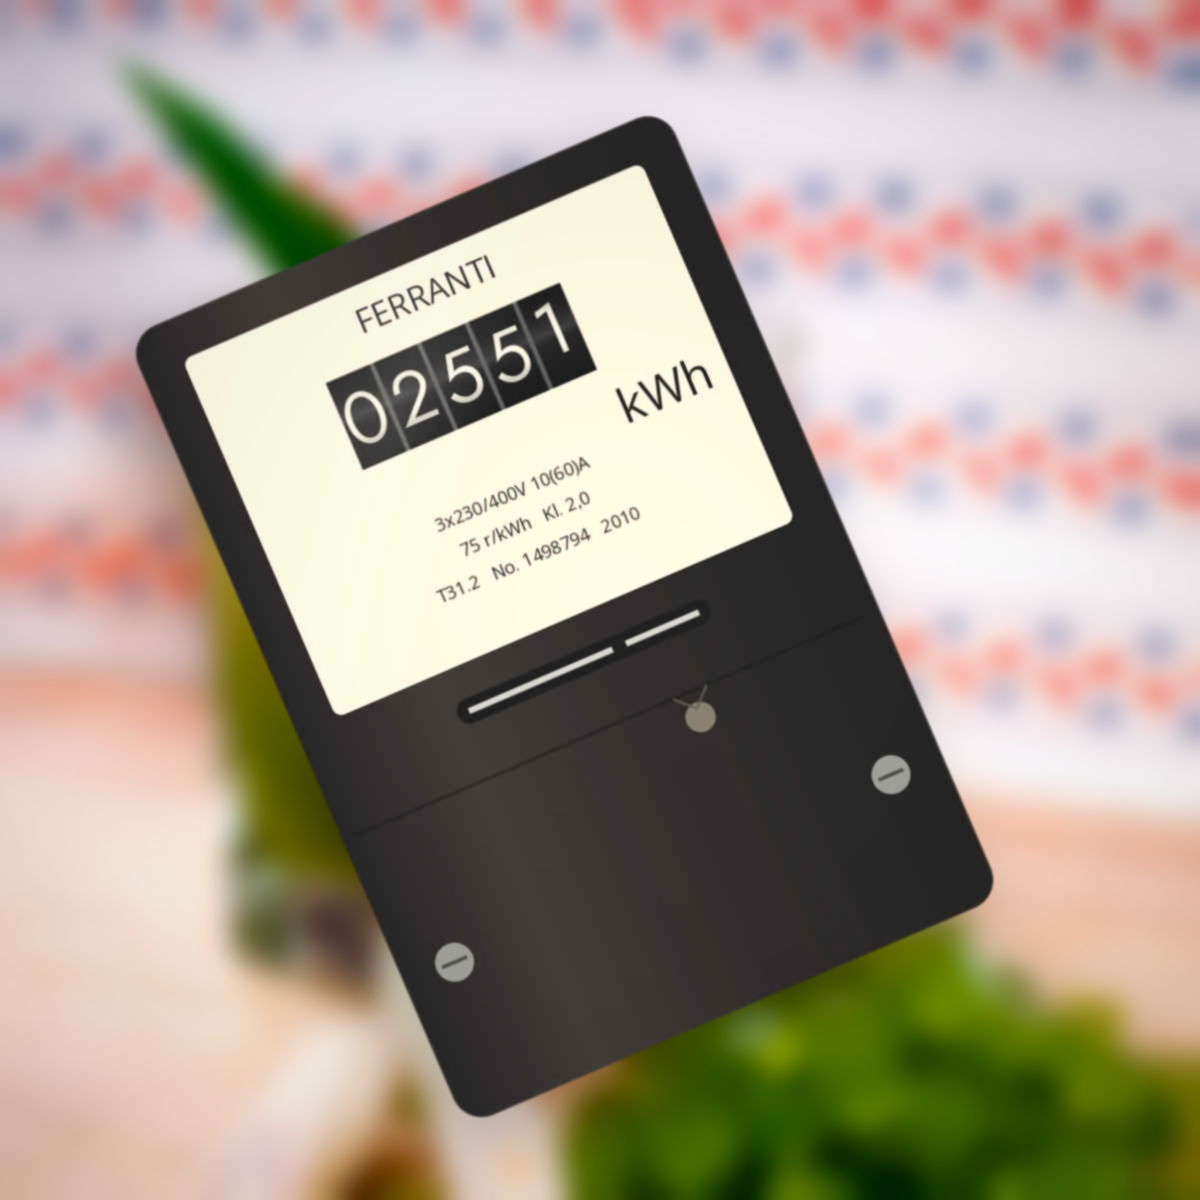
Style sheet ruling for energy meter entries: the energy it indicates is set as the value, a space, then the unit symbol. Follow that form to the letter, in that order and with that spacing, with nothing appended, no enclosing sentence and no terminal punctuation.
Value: 2551 kWh
